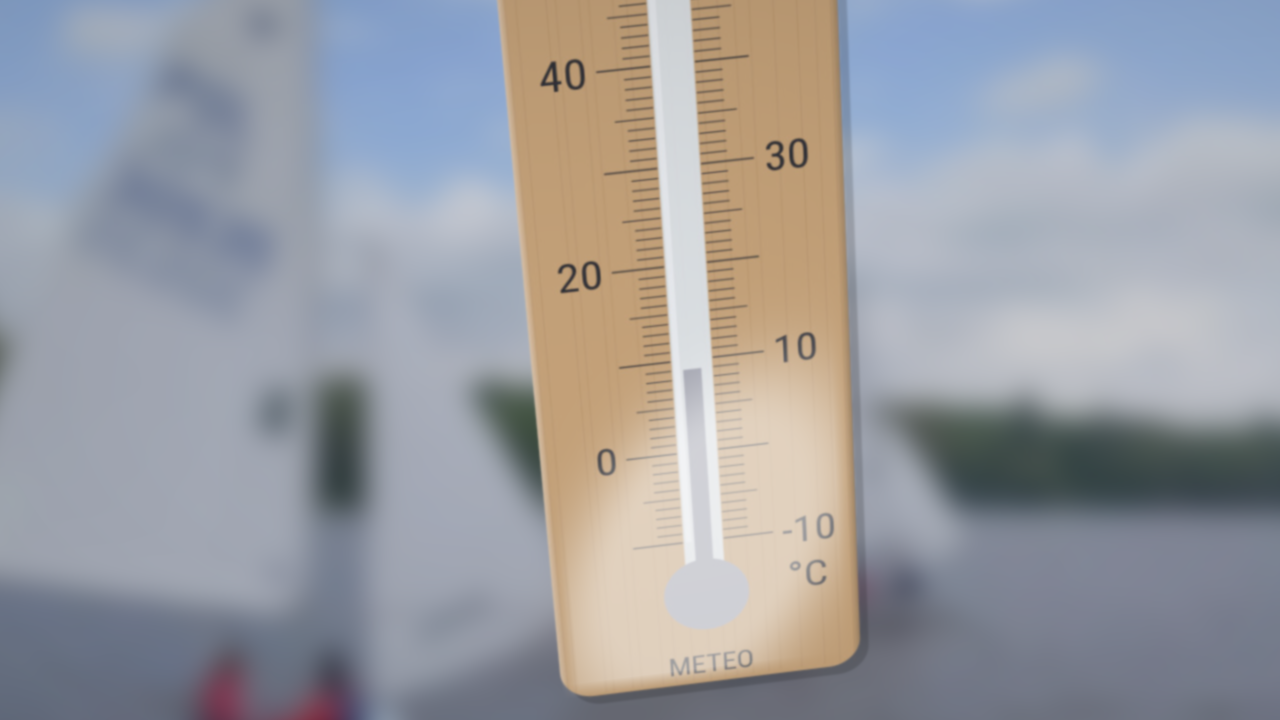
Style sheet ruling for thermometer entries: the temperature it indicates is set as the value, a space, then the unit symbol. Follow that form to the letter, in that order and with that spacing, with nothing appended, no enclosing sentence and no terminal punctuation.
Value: 9 °C
